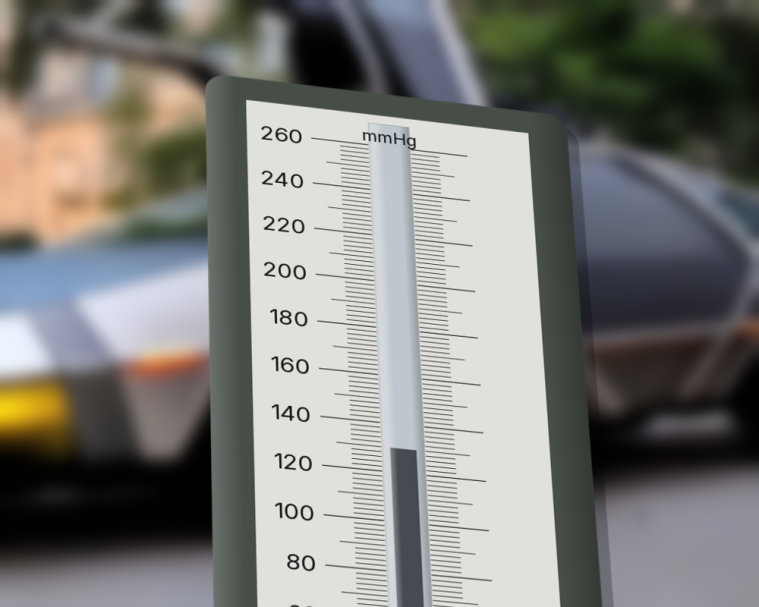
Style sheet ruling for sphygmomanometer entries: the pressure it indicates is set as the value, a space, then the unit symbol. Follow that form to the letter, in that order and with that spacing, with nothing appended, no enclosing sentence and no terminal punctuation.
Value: 130 mmHg
